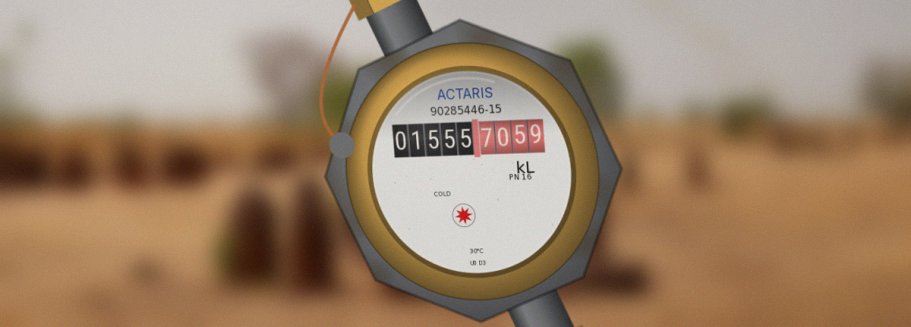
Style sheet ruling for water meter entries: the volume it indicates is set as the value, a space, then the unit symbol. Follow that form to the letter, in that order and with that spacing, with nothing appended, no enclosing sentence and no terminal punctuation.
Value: 1555.7059 kL
